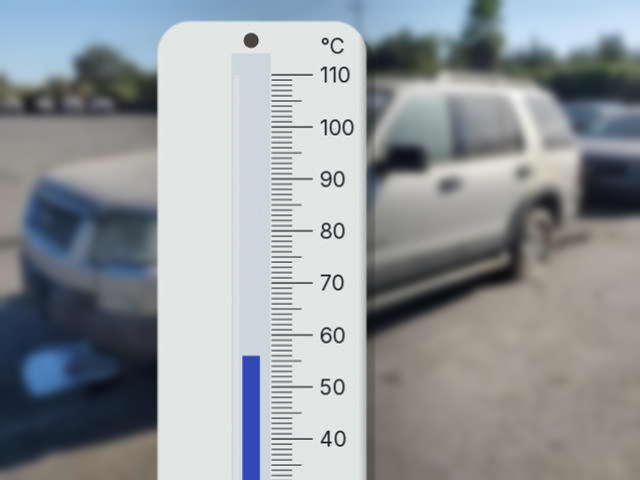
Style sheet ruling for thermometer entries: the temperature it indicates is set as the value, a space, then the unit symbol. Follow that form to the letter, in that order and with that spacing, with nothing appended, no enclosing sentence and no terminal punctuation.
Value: 56 °C
